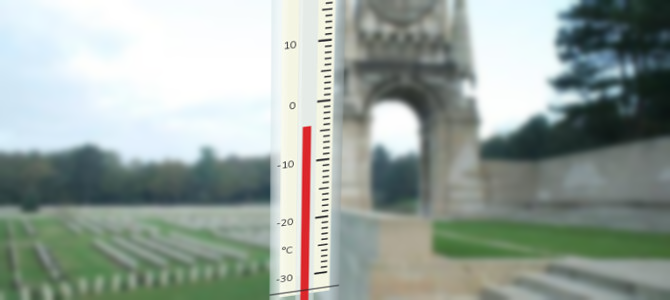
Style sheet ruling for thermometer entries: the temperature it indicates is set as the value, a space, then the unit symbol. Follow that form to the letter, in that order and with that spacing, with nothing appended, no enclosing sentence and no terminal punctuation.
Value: -4 °C
